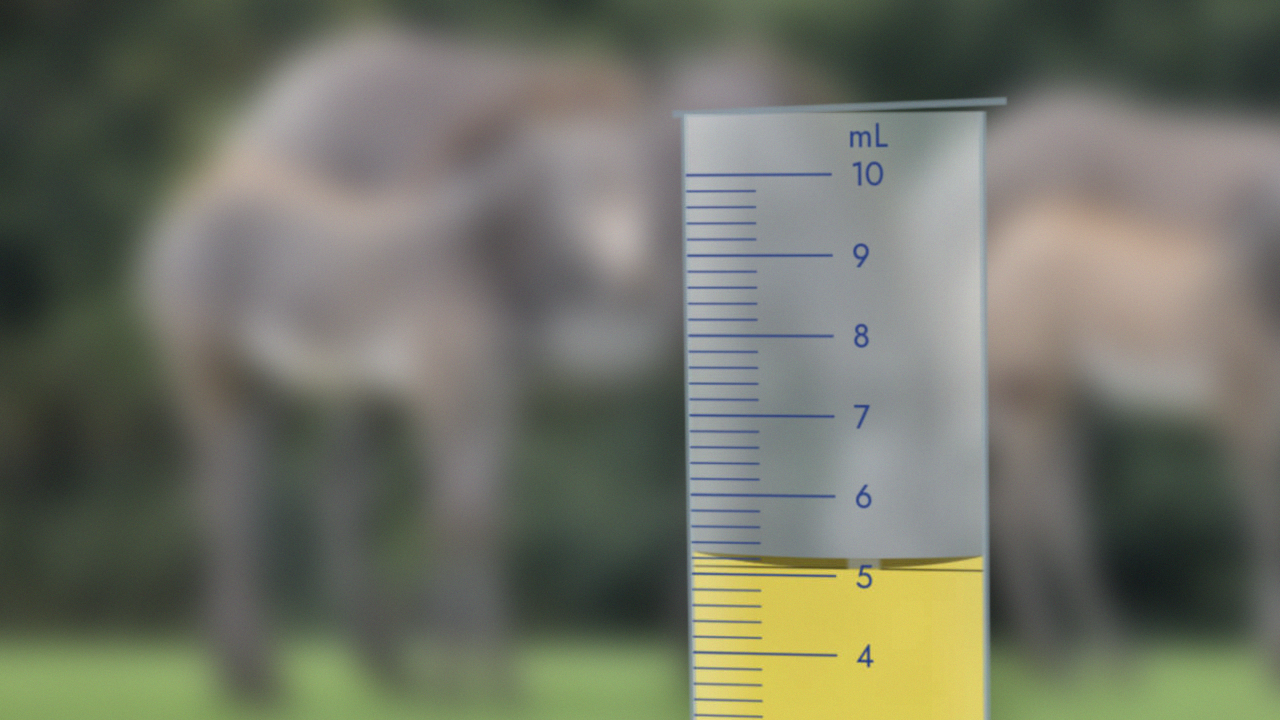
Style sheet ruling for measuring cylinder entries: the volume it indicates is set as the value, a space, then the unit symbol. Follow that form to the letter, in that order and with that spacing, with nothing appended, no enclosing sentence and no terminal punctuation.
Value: 5.1 mL
